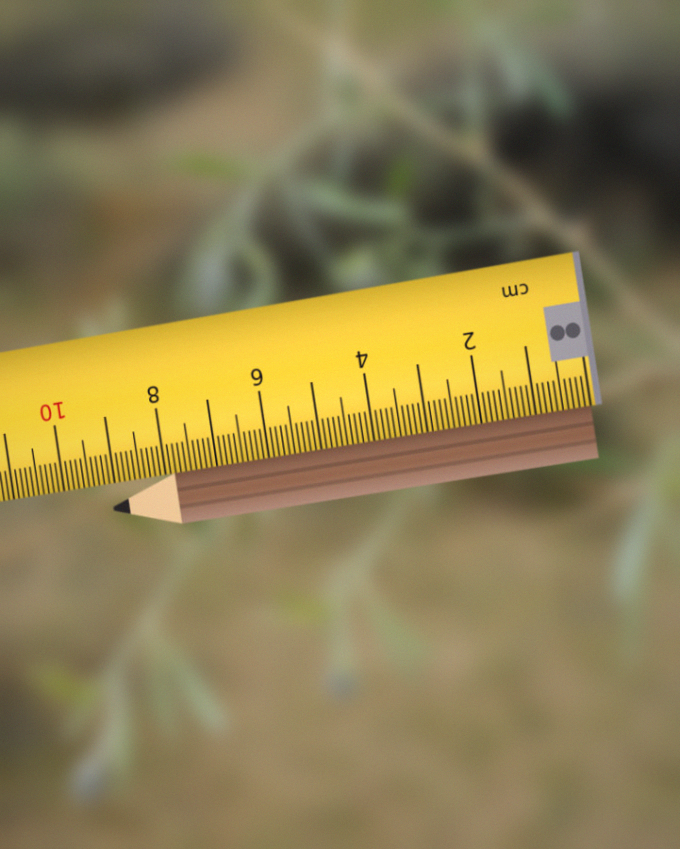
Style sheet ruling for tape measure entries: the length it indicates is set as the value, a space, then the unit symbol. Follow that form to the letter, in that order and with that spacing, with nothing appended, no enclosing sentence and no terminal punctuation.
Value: 9.1 cm
